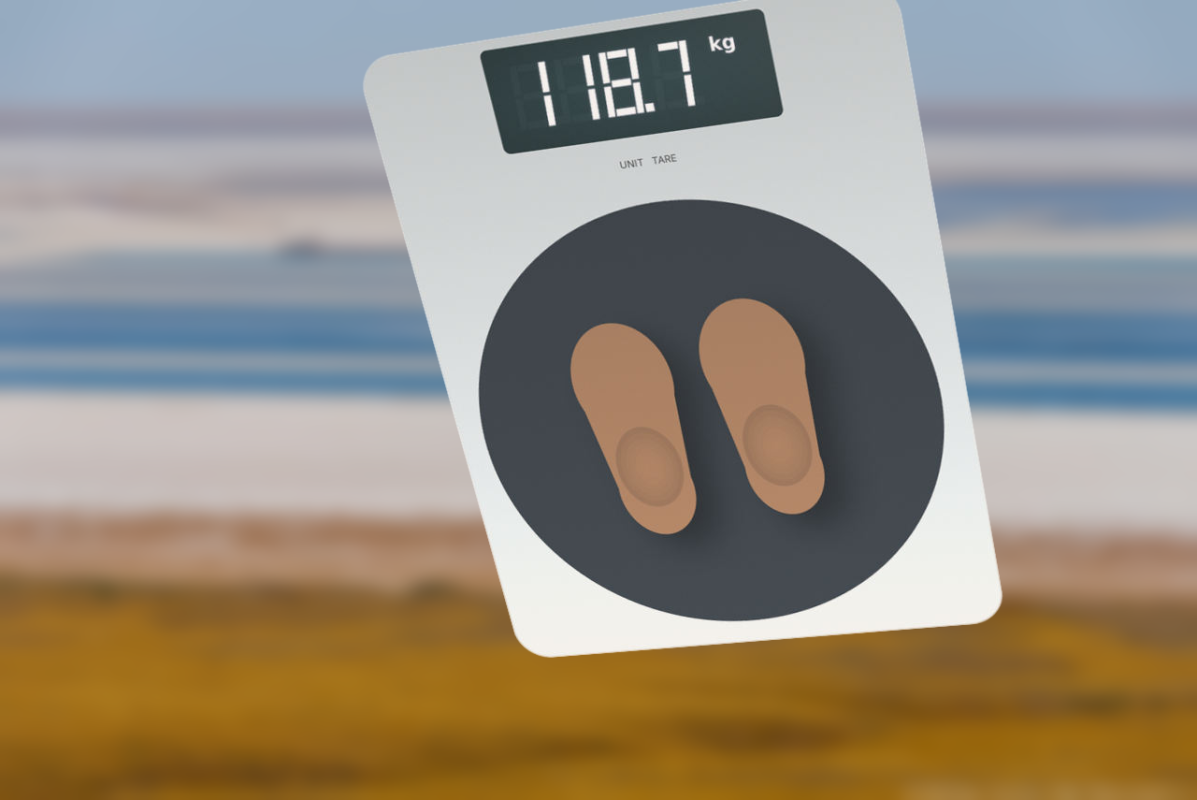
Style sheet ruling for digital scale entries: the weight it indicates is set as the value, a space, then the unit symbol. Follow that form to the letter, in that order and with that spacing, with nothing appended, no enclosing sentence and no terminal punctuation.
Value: 118.7 kg
